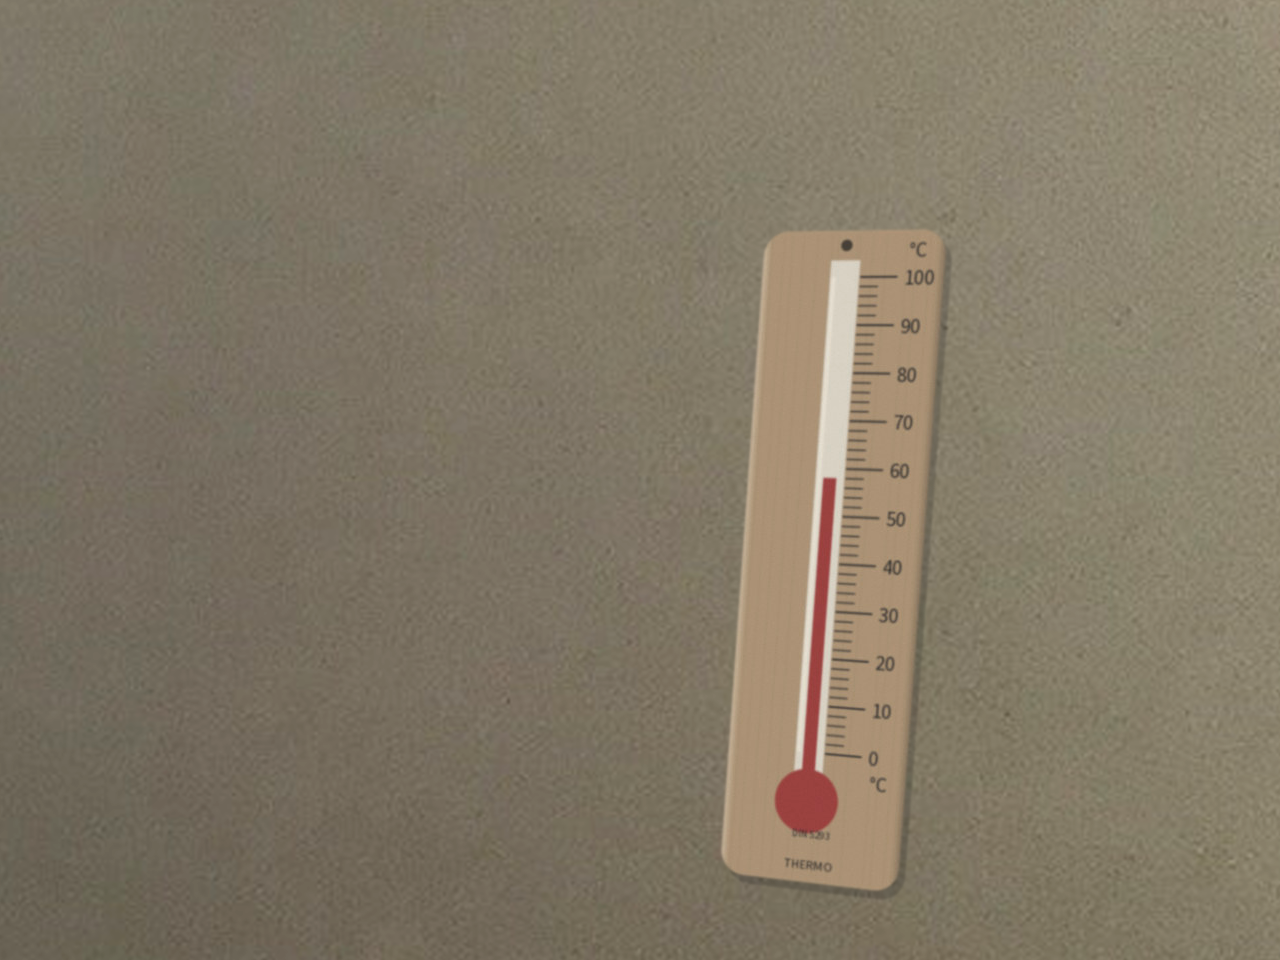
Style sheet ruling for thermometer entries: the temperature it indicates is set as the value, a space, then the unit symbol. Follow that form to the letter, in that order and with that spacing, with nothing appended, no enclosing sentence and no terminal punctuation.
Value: 58 °C
